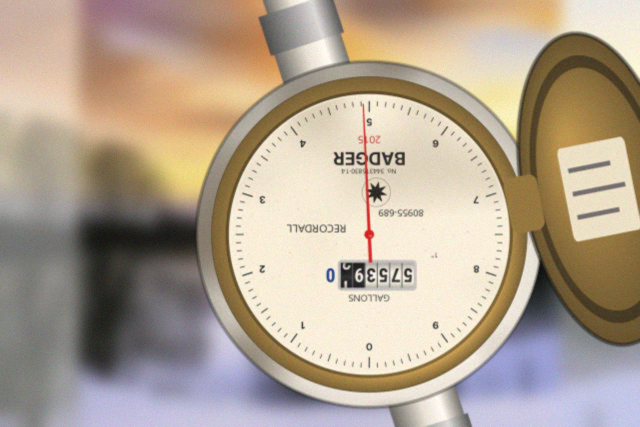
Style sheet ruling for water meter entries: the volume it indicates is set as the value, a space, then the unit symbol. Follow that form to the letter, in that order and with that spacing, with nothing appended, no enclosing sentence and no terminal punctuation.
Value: 5753914.9 gal
